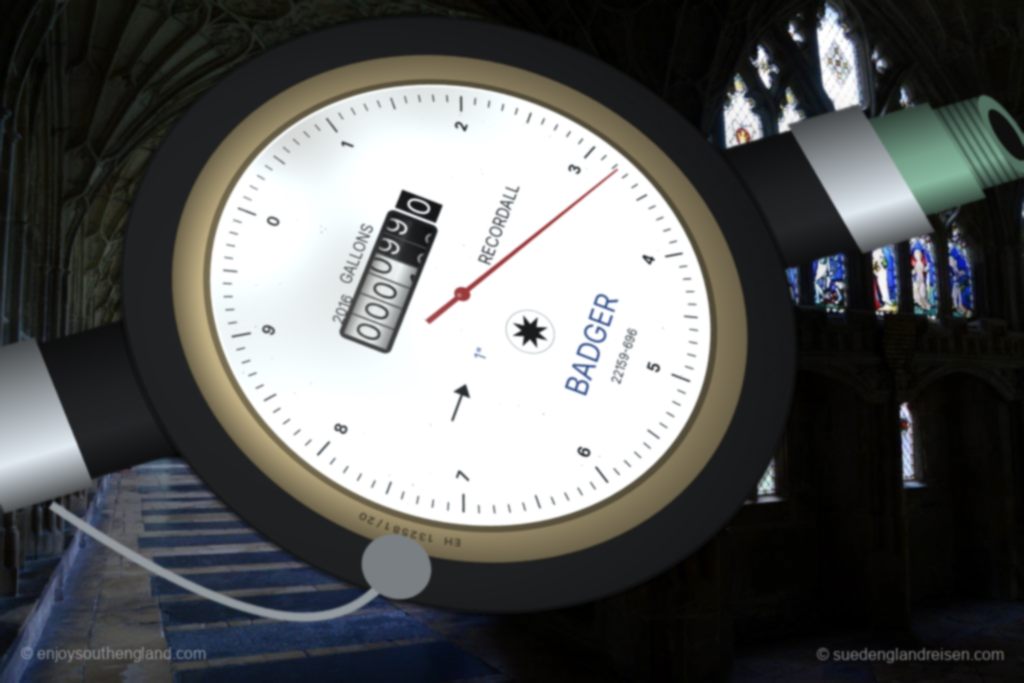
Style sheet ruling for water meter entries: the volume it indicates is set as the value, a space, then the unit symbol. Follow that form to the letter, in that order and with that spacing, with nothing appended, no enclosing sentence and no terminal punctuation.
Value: 993.2 gal
